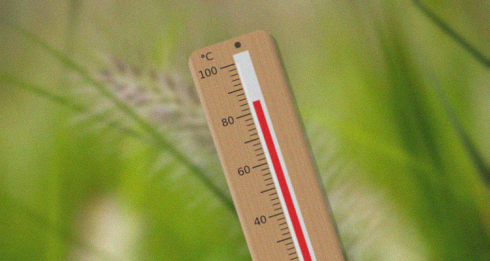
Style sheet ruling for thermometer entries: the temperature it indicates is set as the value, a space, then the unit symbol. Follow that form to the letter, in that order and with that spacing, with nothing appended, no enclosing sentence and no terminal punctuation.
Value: 84 °C
